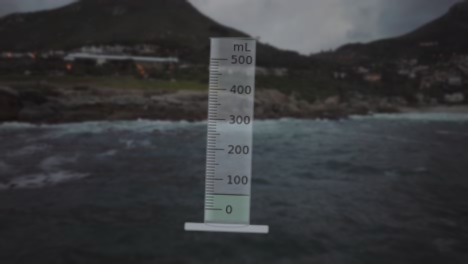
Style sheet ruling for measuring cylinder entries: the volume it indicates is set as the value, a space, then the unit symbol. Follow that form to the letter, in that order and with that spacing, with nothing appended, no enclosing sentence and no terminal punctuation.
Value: 50 mL
